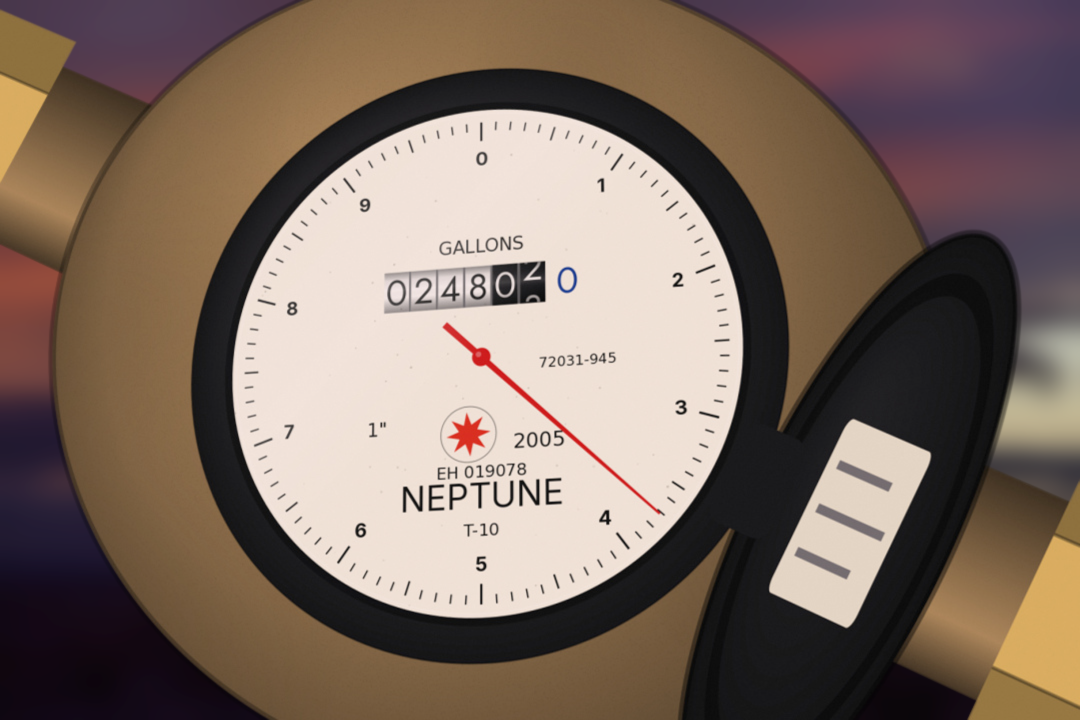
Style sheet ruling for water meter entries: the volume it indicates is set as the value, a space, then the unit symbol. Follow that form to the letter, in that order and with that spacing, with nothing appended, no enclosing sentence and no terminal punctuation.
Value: 248023.7 gal
